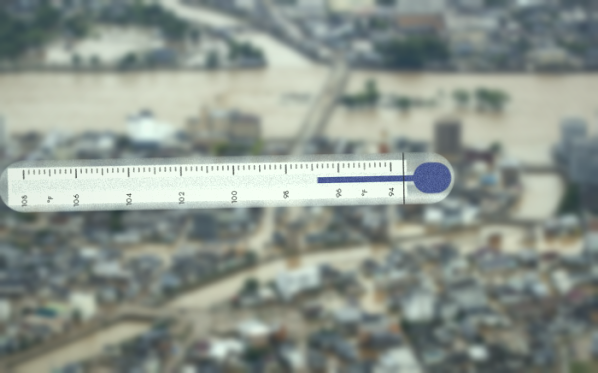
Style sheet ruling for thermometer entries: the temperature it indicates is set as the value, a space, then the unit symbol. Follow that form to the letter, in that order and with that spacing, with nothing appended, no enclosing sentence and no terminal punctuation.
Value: 96.8 °F
